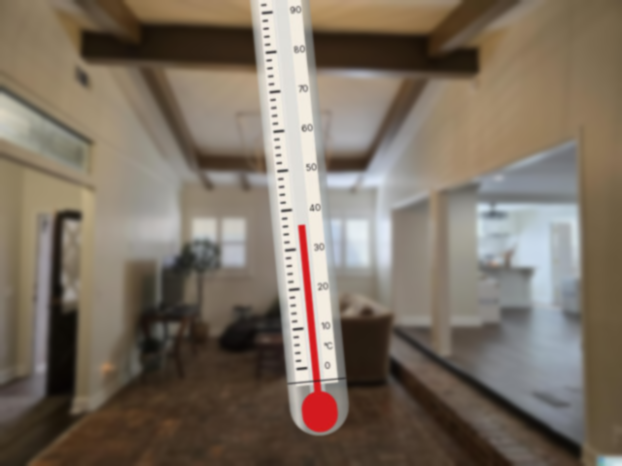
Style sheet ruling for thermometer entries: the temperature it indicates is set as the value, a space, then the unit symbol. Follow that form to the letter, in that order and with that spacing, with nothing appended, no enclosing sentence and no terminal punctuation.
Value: 36 °C
